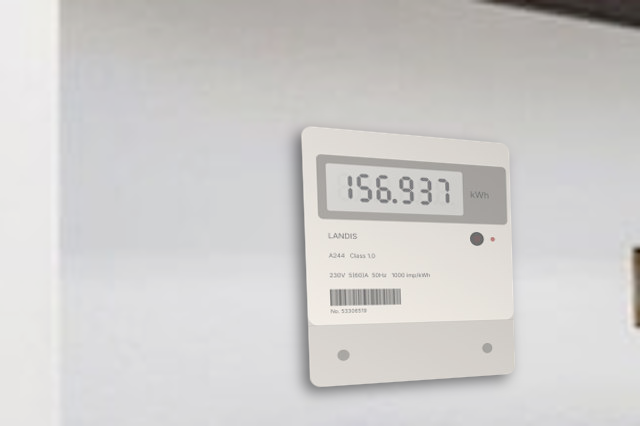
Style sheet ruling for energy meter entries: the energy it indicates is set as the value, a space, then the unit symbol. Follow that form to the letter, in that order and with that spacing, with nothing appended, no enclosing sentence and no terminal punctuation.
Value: 156.937 kWh
